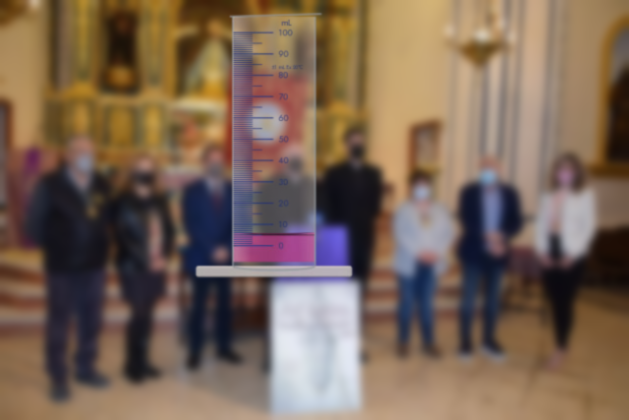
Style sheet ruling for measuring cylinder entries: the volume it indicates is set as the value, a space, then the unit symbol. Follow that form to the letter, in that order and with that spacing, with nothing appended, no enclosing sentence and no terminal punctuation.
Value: 5 mL
